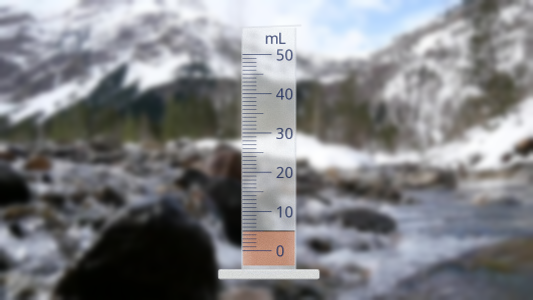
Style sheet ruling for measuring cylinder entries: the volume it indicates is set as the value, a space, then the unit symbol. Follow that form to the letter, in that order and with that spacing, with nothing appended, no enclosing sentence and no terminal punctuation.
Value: 5 mL
